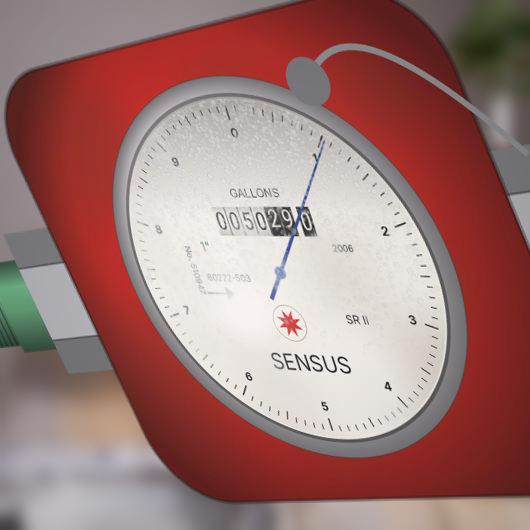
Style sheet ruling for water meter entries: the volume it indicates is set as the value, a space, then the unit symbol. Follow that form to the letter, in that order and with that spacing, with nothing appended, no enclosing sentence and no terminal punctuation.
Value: 50291.0 gal
